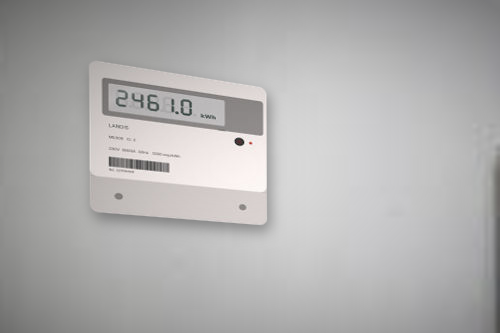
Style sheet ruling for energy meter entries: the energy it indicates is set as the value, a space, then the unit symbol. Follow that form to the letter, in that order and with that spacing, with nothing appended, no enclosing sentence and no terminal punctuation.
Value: 2461.0 kWh
